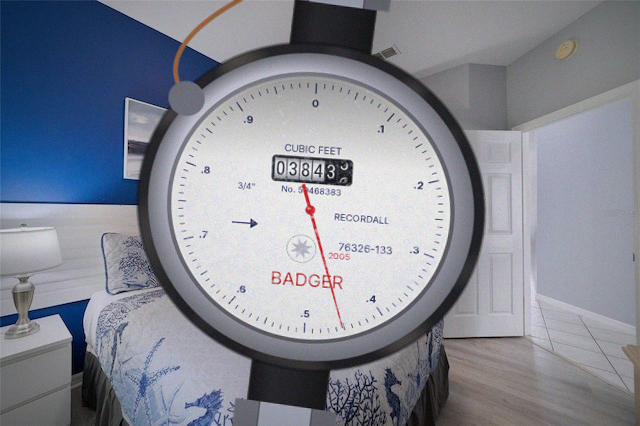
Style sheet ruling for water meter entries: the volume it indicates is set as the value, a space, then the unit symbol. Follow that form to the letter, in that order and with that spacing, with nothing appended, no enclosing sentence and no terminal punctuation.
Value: 38435.45 ft³
